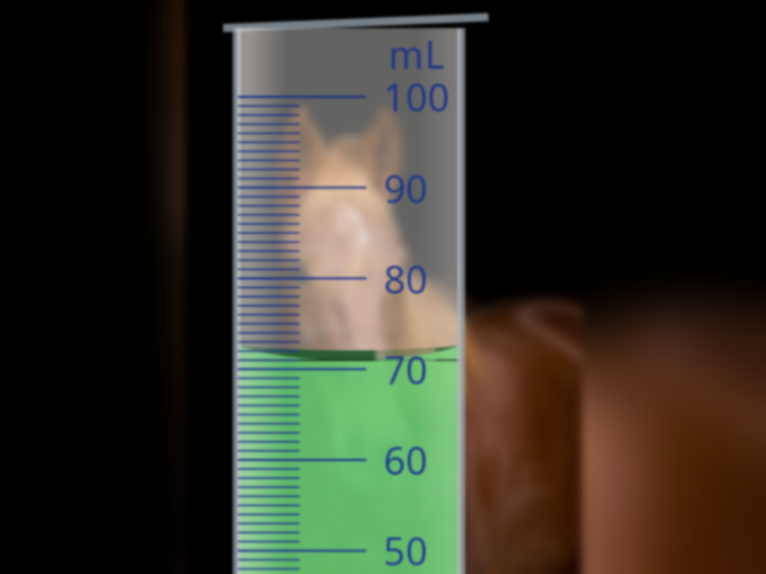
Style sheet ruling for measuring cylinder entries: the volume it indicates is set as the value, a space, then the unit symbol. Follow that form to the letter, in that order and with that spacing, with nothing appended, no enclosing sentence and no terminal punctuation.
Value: 71 mL
